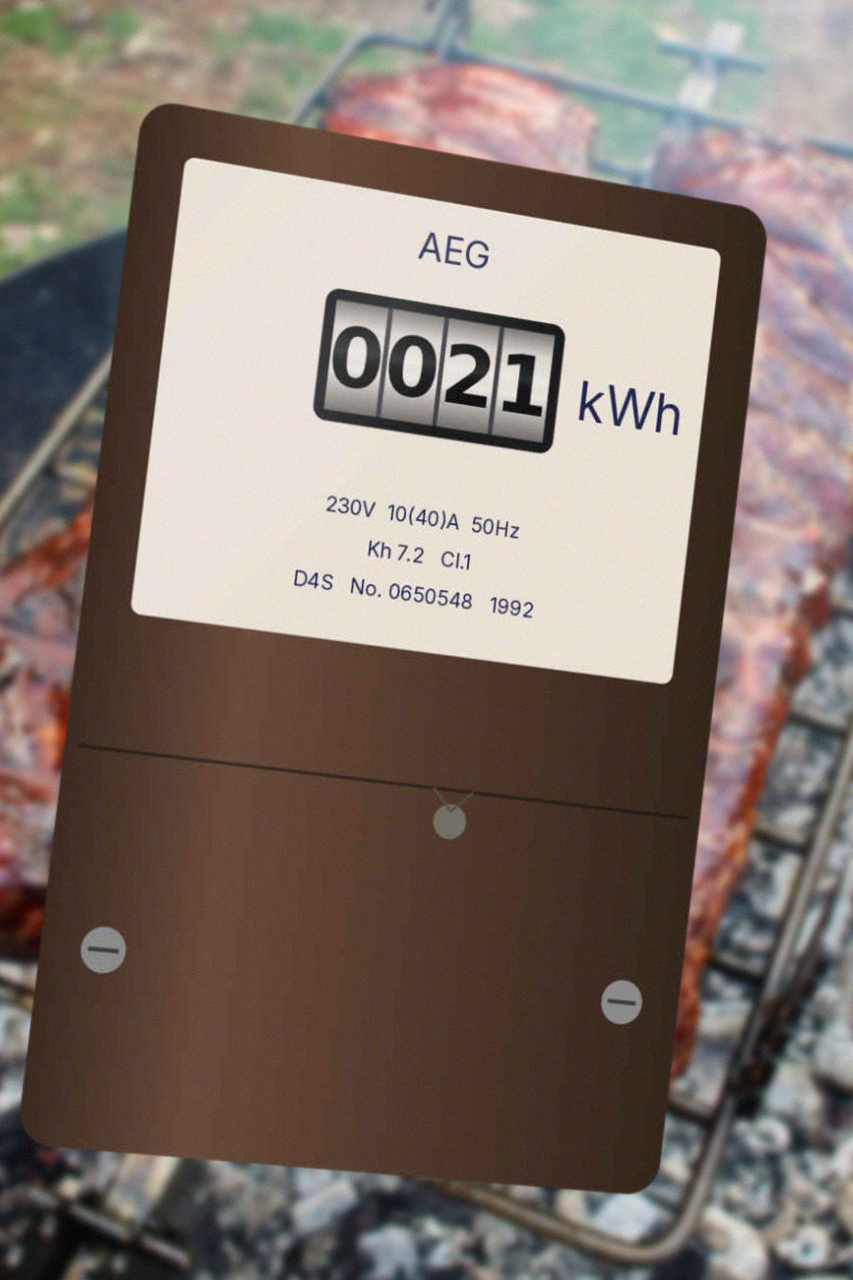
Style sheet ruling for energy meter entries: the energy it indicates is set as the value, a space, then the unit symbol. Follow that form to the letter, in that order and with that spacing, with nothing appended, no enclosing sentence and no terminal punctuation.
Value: 21 kWh
